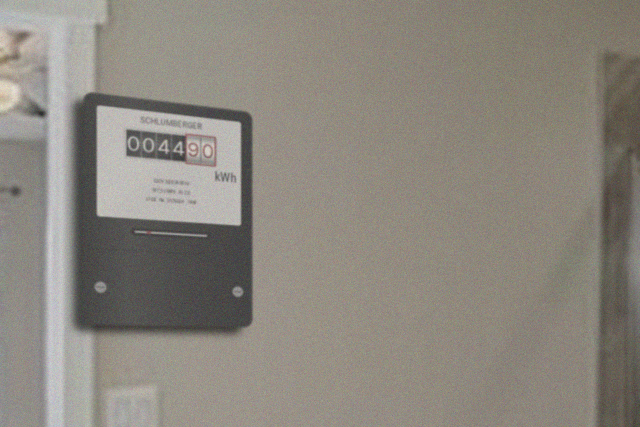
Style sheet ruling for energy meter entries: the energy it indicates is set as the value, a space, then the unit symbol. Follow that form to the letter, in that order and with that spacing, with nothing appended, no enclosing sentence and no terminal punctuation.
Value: 44.90 kWh
